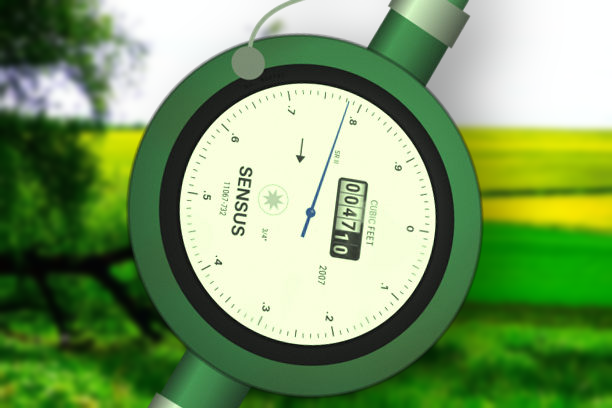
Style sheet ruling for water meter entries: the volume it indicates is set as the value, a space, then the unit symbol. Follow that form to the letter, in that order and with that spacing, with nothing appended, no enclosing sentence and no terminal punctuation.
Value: 4709.78 ft³
